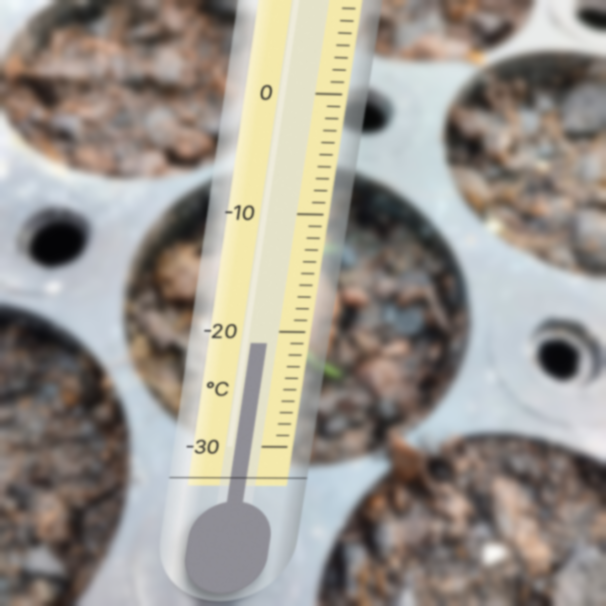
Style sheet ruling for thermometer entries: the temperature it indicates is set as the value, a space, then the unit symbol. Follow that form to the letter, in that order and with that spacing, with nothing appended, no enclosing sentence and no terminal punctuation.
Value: -21 °C
